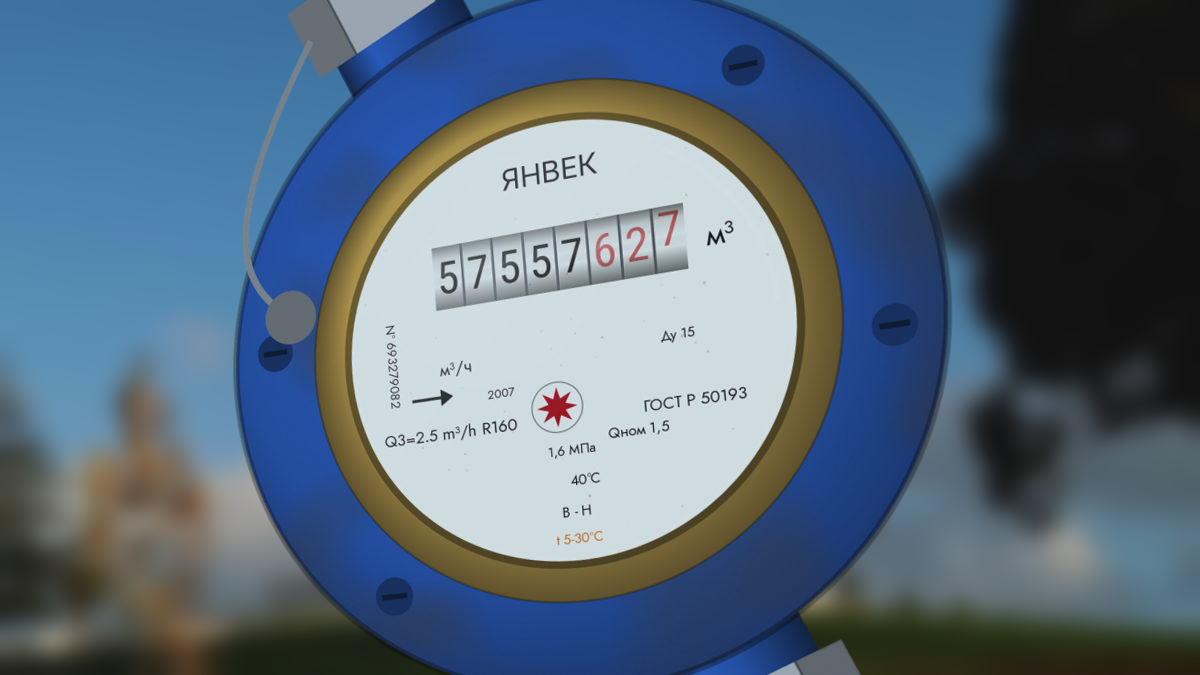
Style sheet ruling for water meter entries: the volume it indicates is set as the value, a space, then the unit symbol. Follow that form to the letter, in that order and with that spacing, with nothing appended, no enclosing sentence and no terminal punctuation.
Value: 57557.627 m³
